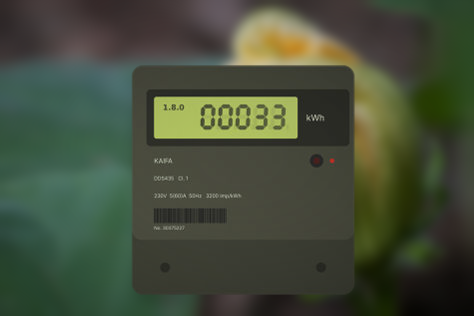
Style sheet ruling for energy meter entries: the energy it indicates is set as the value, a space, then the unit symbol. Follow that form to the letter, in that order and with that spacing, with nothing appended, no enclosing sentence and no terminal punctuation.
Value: 33 kWh
